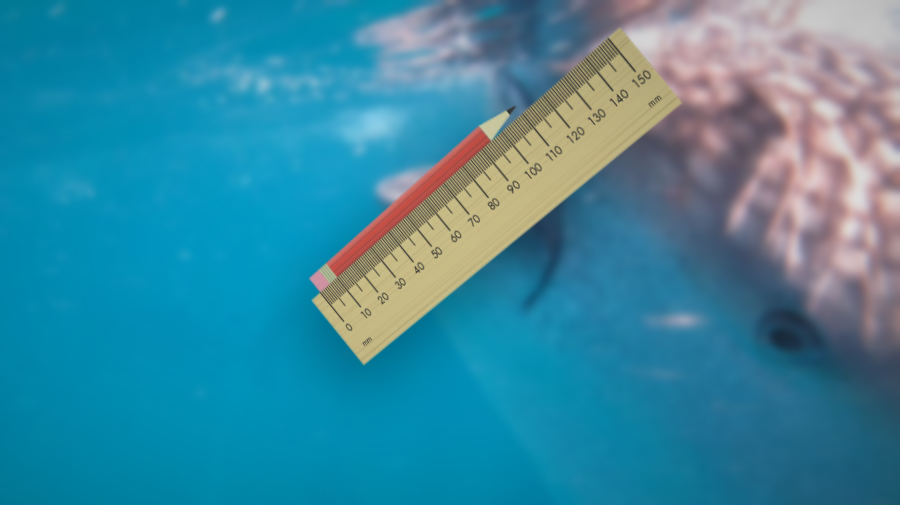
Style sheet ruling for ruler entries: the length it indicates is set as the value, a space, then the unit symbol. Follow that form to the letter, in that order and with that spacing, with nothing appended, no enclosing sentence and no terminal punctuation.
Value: 110 mm
